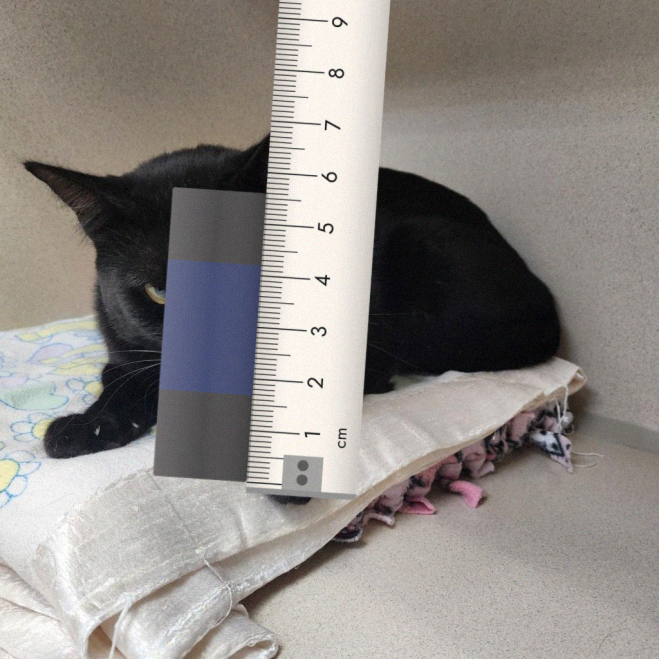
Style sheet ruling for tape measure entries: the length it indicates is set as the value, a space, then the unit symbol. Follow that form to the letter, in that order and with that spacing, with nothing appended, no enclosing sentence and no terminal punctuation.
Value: 5.6 cm
